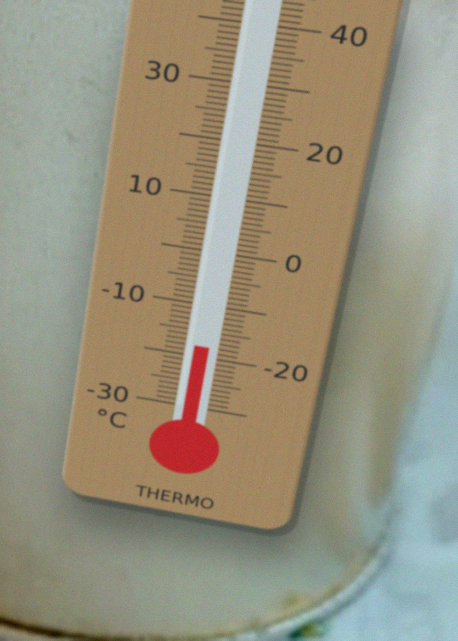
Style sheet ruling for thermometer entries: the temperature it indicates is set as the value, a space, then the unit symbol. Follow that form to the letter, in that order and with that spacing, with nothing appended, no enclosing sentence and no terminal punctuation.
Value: -18 °C
